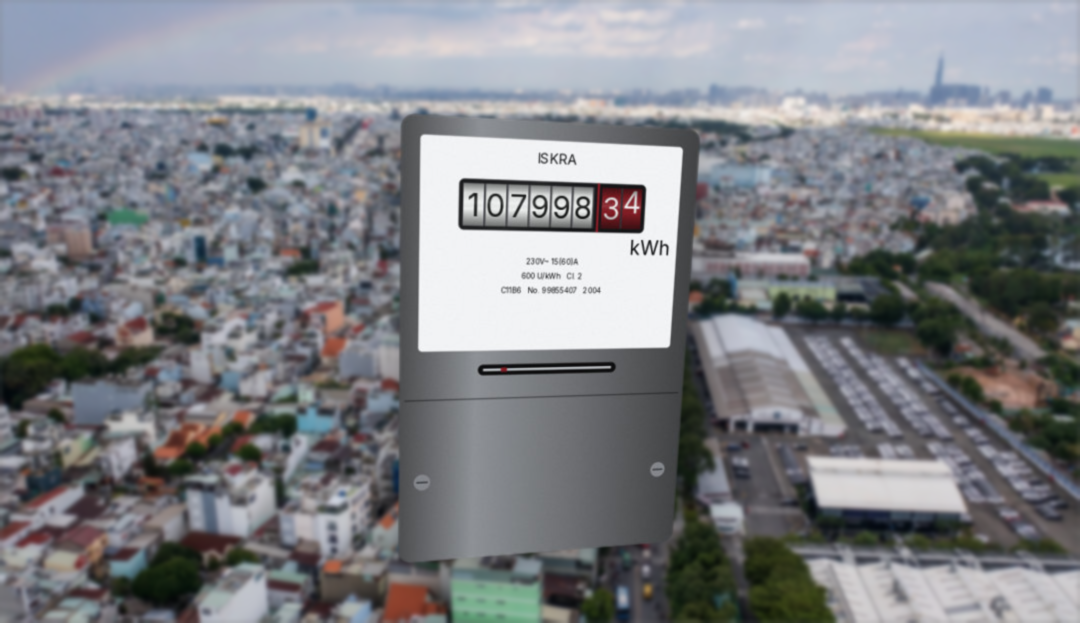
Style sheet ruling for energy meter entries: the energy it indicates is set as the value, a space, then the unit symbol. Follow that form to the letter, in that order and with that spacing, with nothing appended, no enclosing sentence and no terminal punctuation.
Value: 107998.34 kWh
